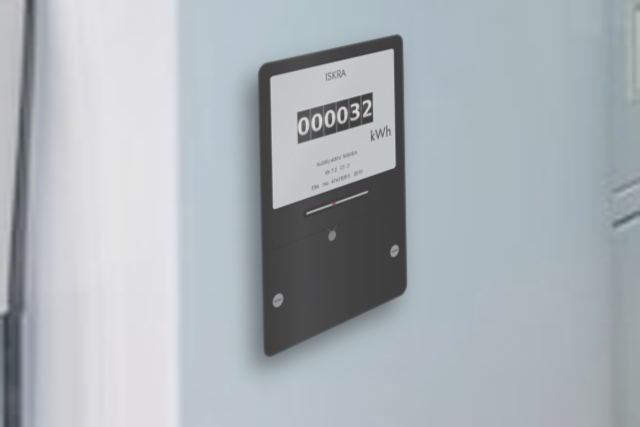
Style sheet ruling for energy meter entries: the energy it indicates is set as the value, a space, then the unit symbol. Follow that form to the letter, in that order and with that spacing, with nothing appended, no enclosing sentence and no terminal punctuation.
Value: 32 kWh
